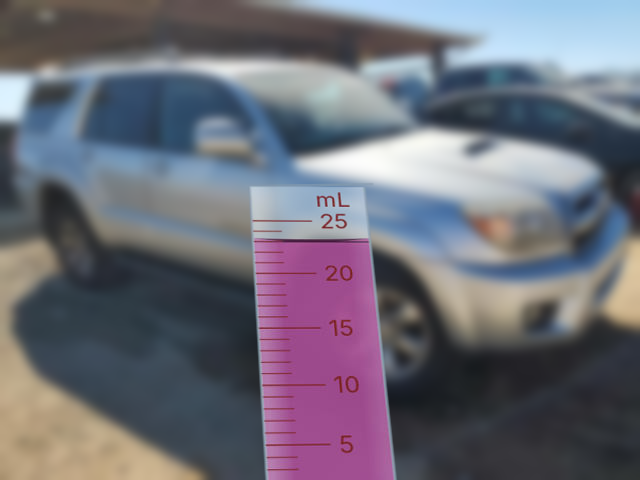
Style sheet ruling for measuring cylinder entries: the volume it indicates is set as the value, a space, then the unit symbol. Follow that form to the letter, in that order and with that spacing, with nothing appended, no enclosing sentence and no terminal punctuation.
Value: 23 mL
